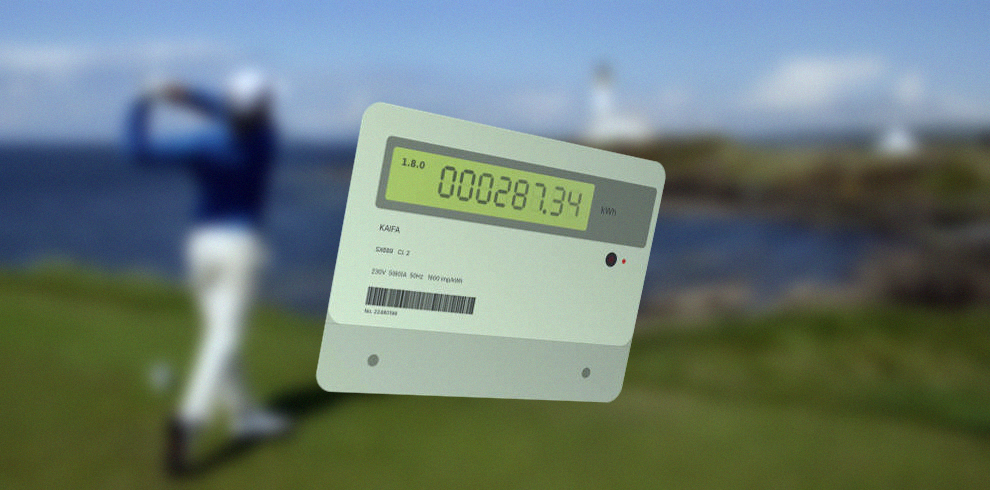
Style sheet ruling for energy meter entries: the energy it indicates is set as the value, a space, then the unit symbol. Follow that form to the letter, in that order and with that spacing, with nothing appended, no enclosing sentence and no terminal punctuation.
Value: 287.34 kWh
